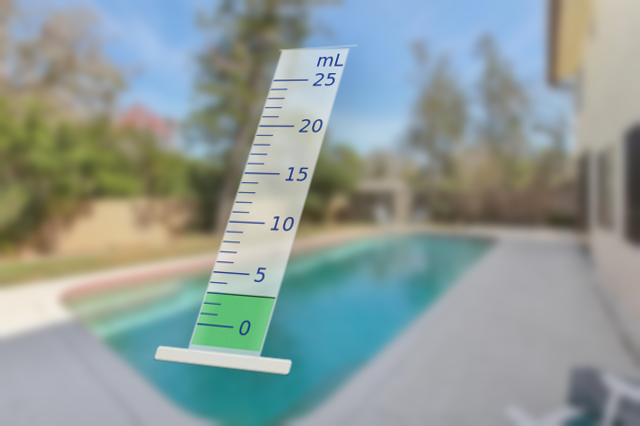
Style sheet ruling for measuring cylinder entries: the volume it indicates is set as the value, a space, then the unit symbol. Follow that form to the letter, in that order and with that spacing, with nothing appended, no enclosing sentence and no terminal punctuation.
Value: 3 mL
